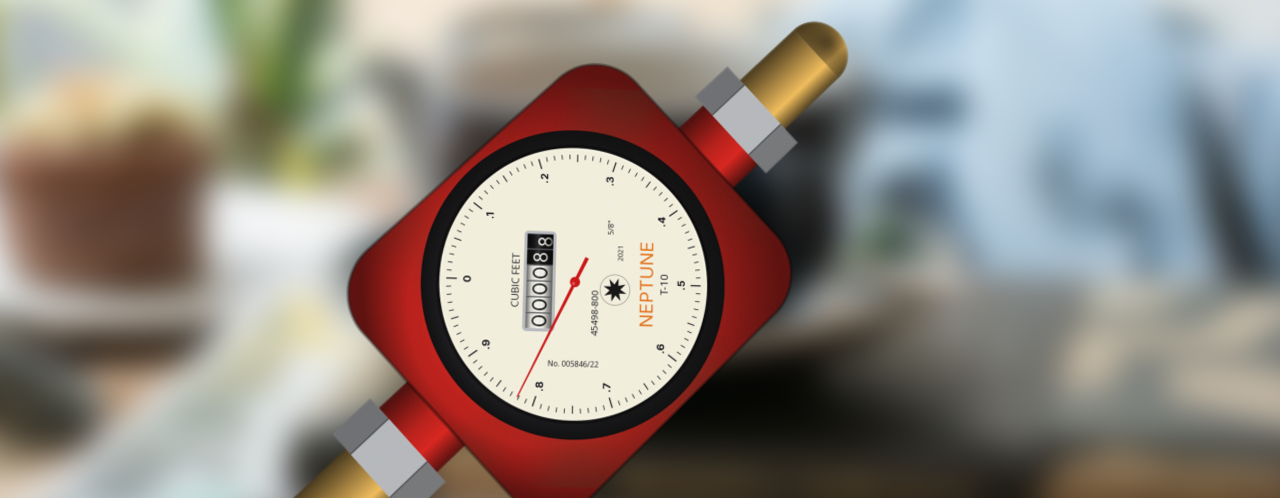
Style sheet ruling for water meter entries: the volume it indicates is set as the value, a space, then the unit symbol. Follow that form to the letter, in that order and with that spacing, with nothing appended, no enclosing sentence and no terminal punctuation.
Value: 87.82 ft³
